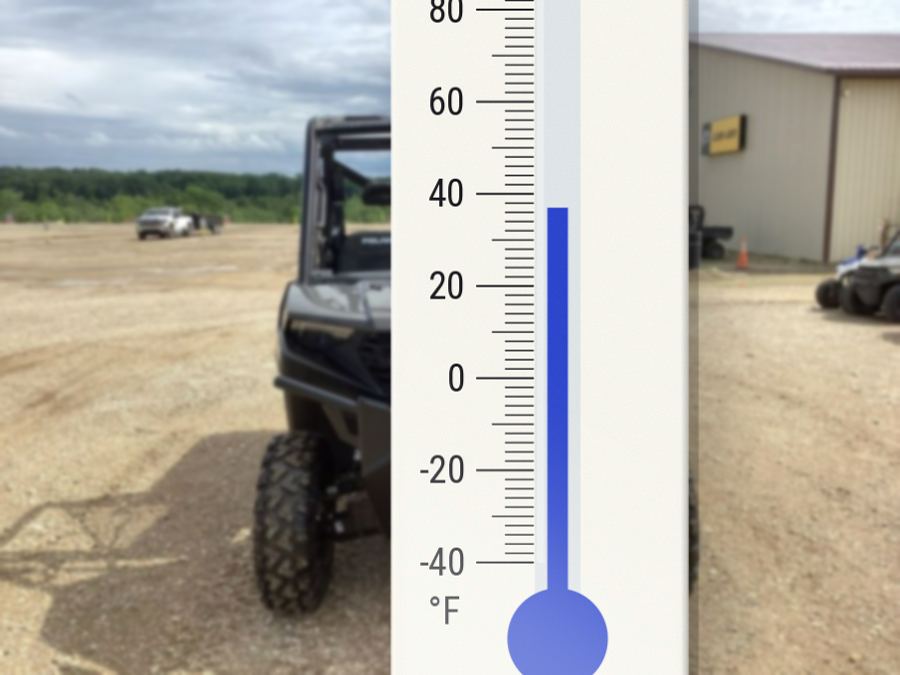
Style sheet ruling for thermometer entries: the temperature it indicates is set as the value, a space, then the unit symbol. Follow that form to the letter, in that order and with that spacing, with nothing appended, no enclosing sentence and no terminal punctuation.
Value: 37 °F
